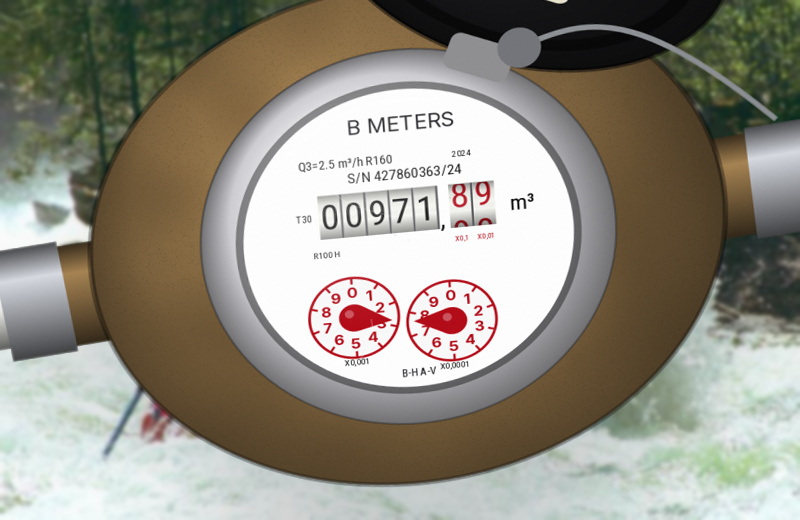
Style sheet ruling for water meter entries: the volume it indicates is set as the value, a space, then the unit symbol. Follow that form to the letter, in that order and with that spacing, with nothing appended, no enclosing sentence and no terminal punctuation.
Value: 971.8927 m³
